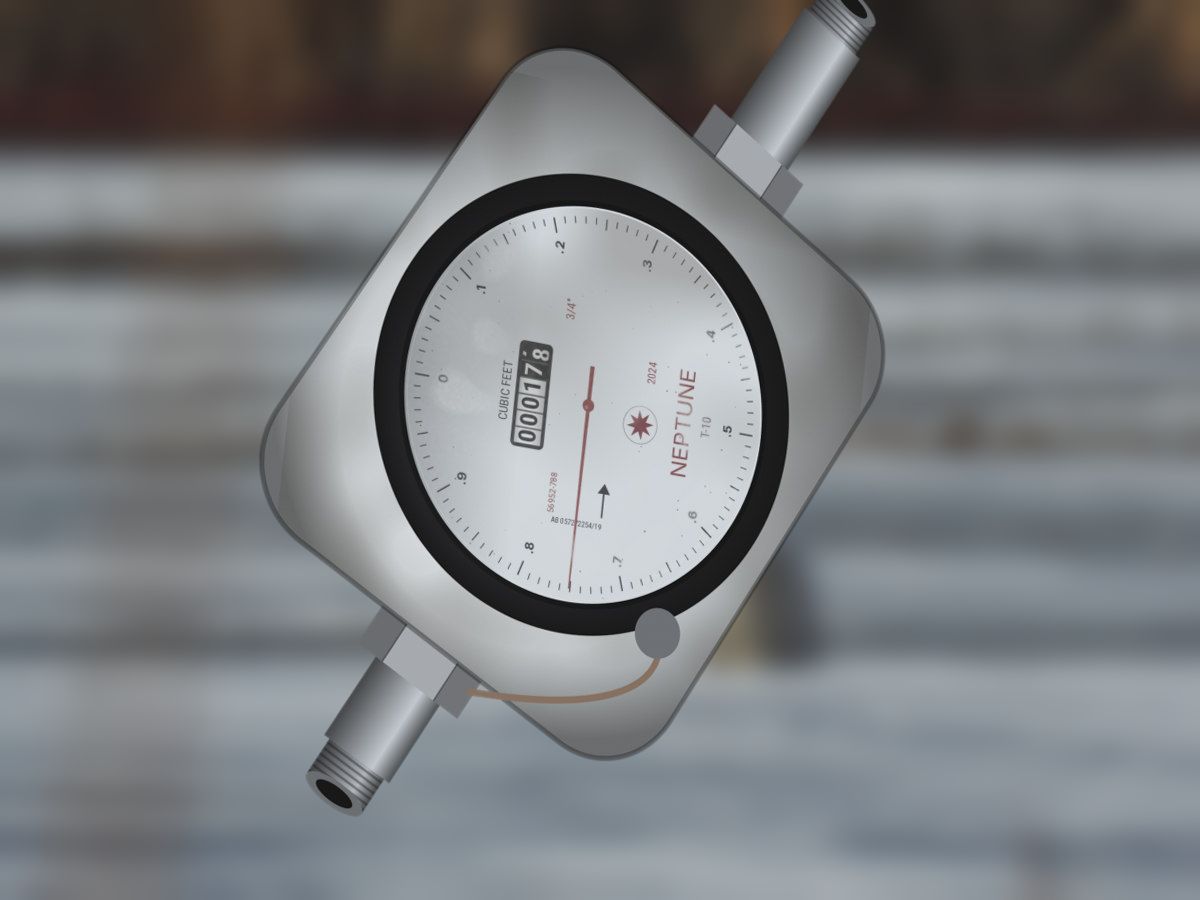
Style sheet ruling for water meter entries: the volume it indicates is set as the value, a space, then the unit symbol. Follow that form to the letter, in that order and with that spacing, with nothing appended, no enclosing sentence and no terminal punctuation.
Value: 177.75 ft³
